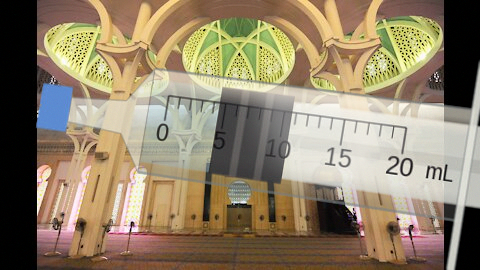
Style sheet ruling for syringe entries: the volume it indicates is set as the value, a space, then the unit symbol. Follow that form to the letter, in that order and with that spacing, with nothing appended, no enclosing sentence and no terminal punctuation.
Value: 4.5 mL
